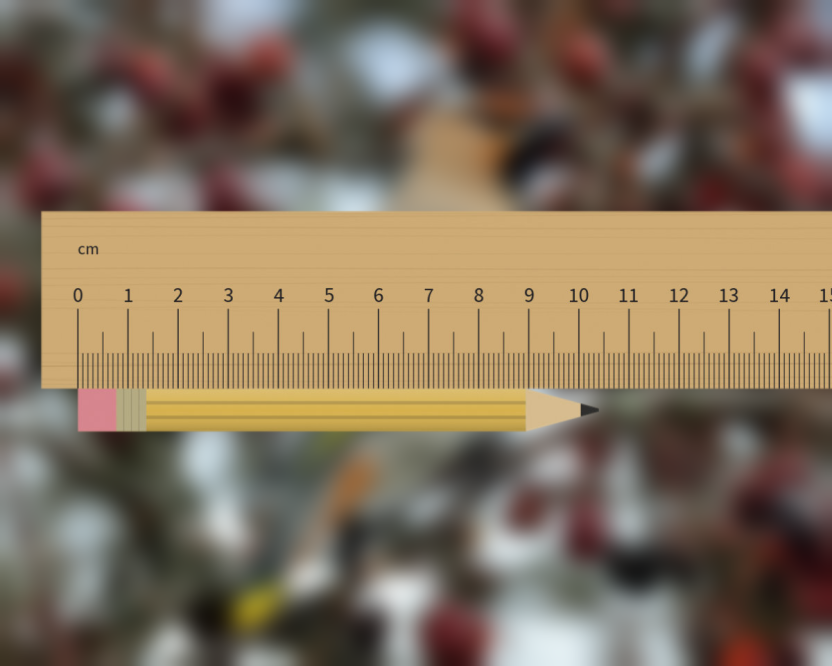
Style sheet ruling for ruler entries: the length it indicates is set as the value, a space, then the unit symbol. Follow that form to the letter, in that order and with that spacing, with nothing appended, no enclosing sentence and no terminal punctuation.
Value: 10.4 cm
